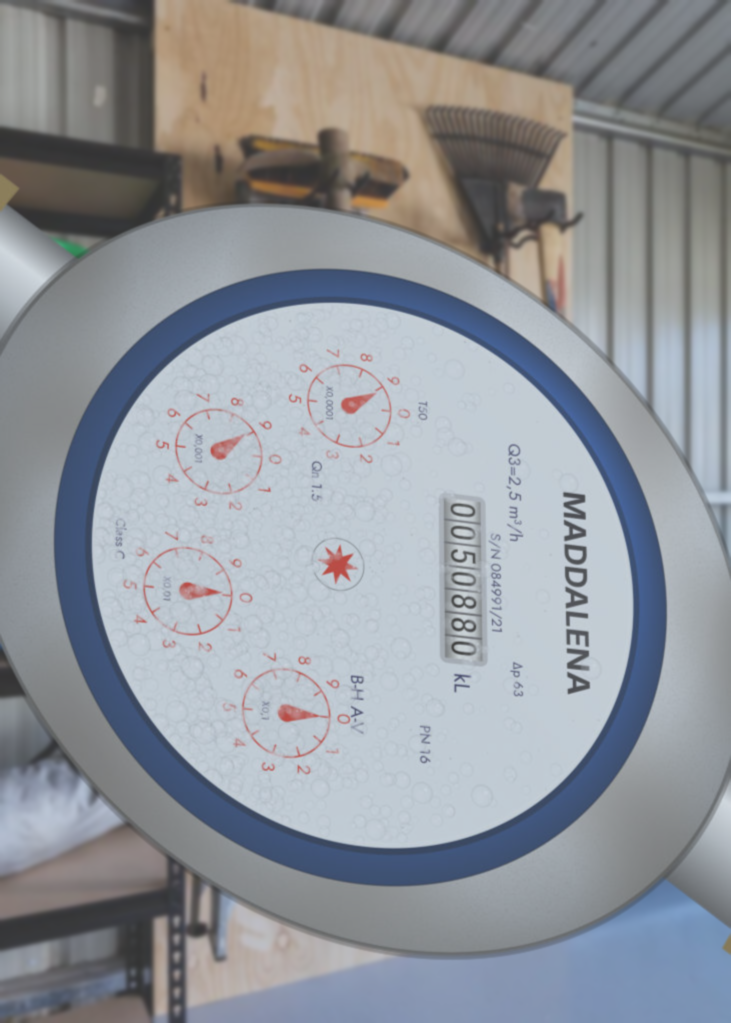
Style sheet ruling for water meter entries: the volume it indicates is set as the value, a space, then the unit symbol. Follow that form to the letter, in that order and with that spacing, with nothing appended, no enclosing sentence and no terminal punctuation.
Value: 50879.9989 kL
